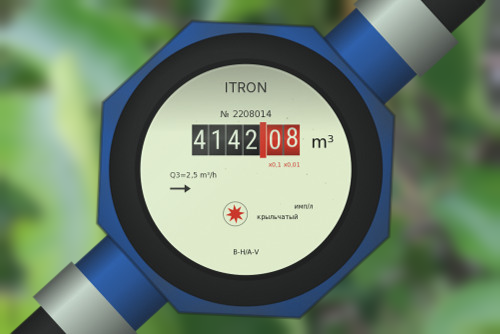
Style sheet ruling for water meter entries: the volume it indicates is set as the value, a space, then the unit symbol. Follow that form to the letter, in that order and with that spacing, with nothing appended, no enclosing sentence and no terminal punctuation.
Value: 4142.08 m³
